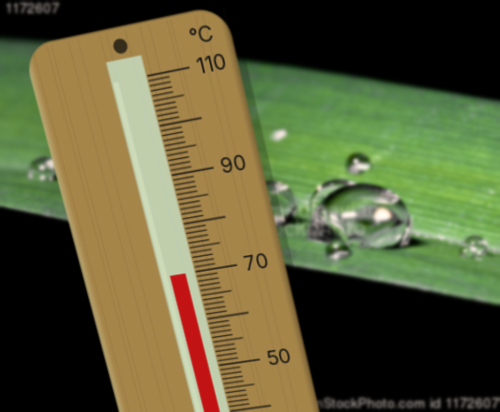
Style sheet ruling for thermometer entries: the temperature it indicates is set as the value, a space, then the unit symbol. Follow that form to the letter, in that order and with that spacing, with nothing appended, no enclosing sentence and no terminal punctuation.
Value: 70 °C
